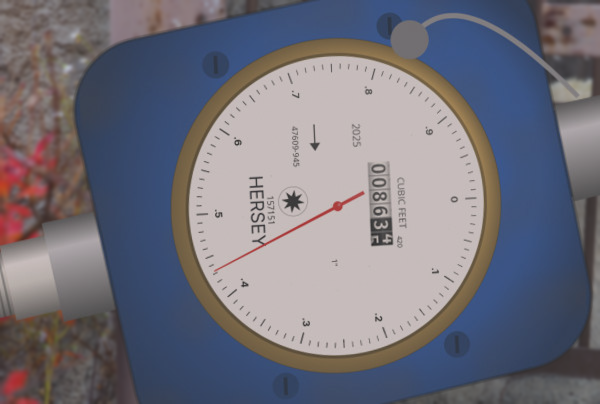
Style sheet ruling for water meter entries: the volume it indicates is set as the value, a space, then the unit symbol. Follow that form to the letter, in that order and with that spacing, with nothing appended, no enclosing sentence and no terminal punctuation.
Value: 8634.43 ft³
